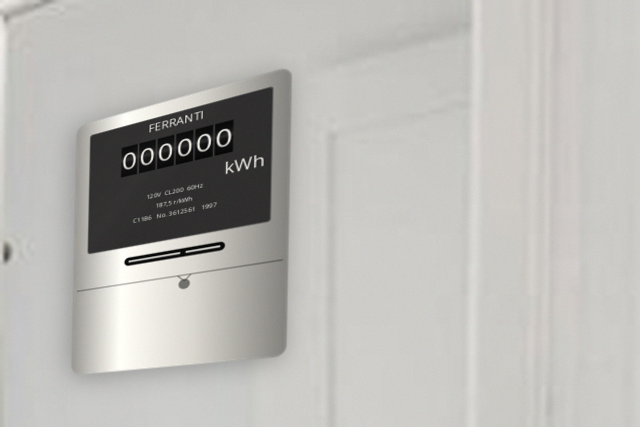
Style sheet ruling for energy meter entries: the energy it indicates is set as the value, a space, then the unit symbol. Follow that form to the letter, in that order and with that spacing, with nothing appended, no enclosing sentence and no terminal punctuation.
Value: 0 kWh
